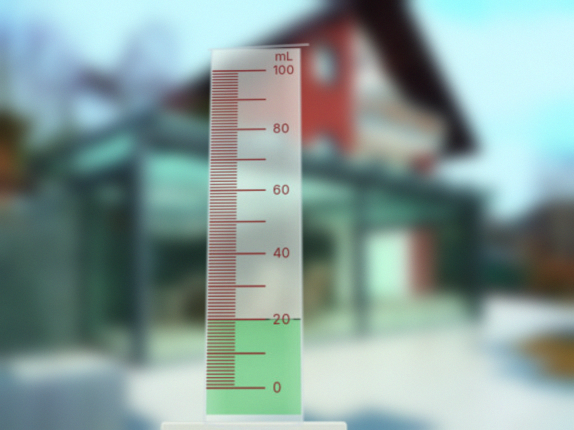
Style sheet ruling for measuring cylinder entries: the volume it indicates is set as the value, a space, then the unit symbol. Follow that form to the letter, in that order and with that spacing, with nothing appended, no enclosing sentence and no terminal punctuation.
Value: 20 mL
